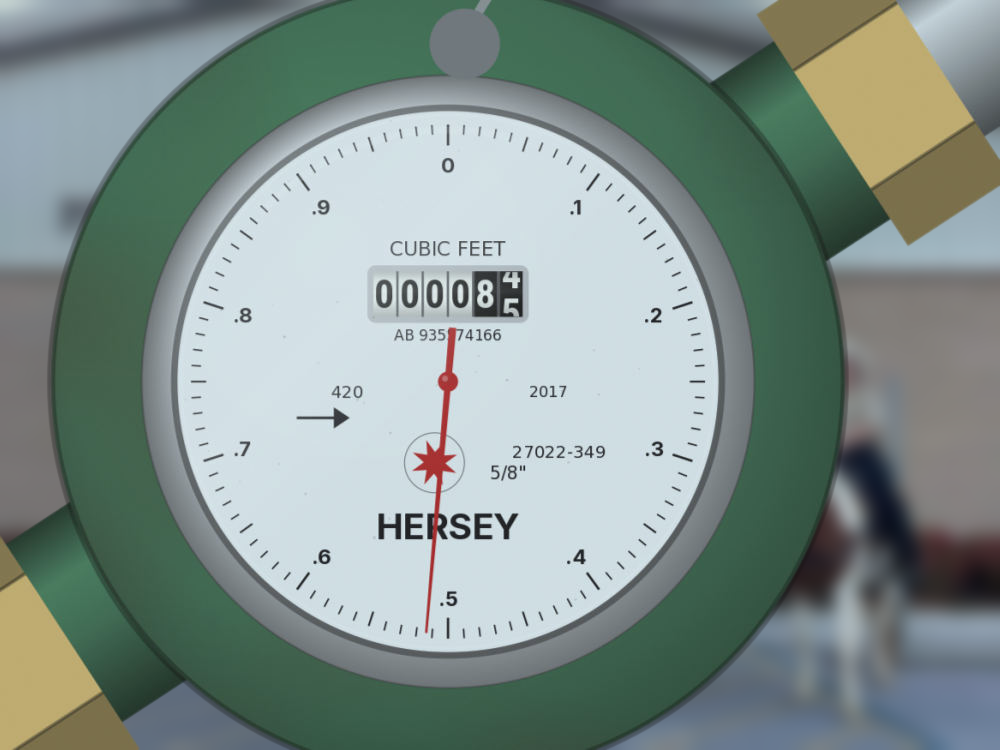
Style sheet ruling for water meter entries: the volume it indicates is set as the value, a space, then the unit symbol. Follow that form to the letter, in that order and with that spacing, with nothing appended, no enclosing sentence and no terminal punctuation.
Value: 84.51 ft³
